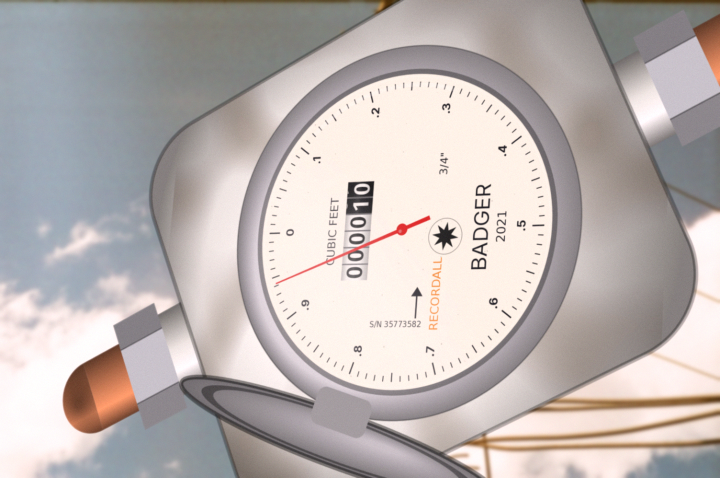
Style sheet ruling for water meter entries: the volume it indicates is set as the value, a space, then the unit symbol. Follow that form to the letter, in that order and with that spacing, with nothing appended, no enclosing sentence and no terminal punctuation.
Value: 9.94 ft³
